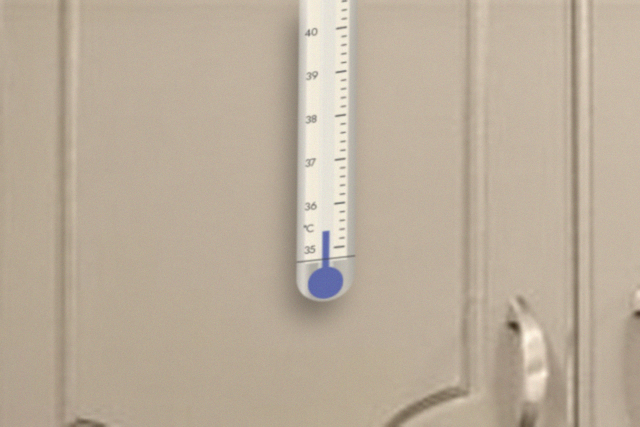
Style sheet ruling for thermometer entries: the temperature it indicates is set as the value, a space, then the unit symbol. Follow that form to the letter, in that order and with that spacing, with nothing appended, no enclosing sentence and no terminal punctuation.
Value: 35.4 °C
